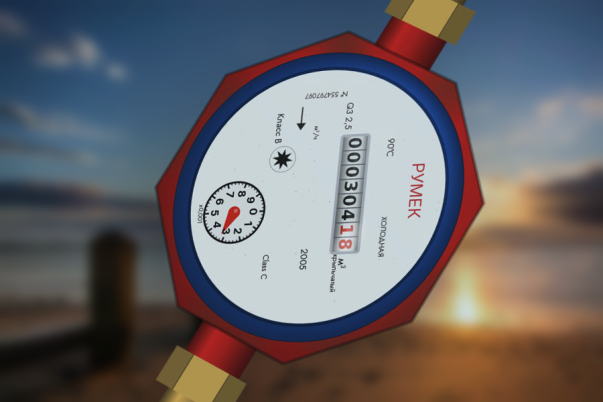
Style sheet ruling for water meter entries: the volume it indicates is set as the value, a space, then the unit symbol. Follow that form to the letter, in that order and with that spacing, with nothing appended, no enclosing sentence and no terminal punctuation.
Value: 304.183 m³
